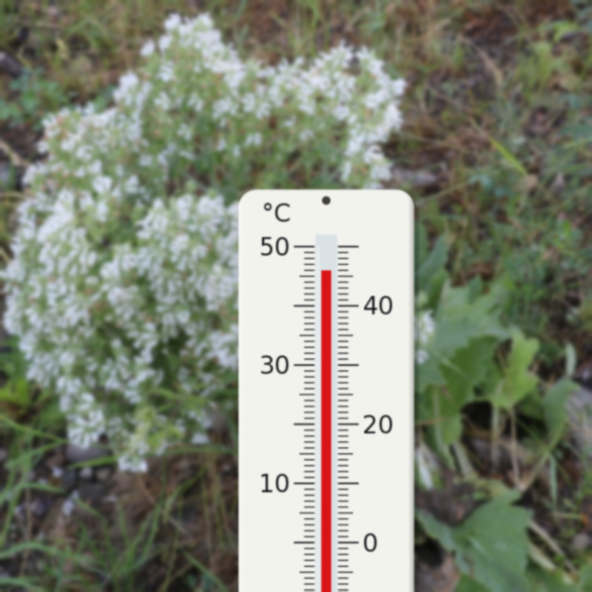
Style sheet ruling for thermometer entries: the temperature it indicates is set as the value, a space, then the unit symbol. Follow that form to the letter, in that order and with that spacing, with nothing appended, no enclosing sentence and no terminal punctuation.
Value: 46 °C
